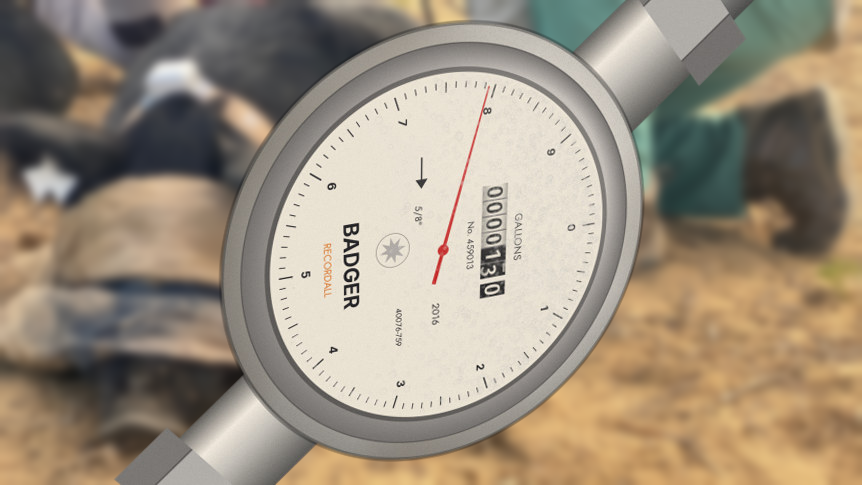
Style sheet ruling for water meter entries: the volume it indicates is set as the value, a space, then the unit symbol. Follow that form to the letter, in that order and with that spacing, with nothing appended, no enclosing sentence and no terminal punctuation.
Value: 127.9 gal
